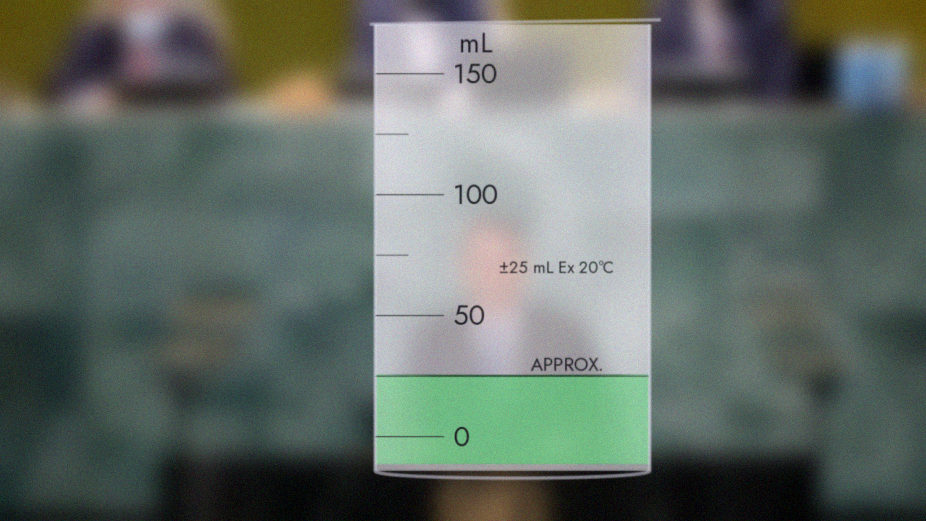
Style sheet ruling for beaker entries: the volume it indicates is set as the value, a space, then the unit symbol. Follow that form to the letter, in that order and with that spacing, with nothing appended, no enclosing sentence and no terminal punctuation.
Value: 25 mL
